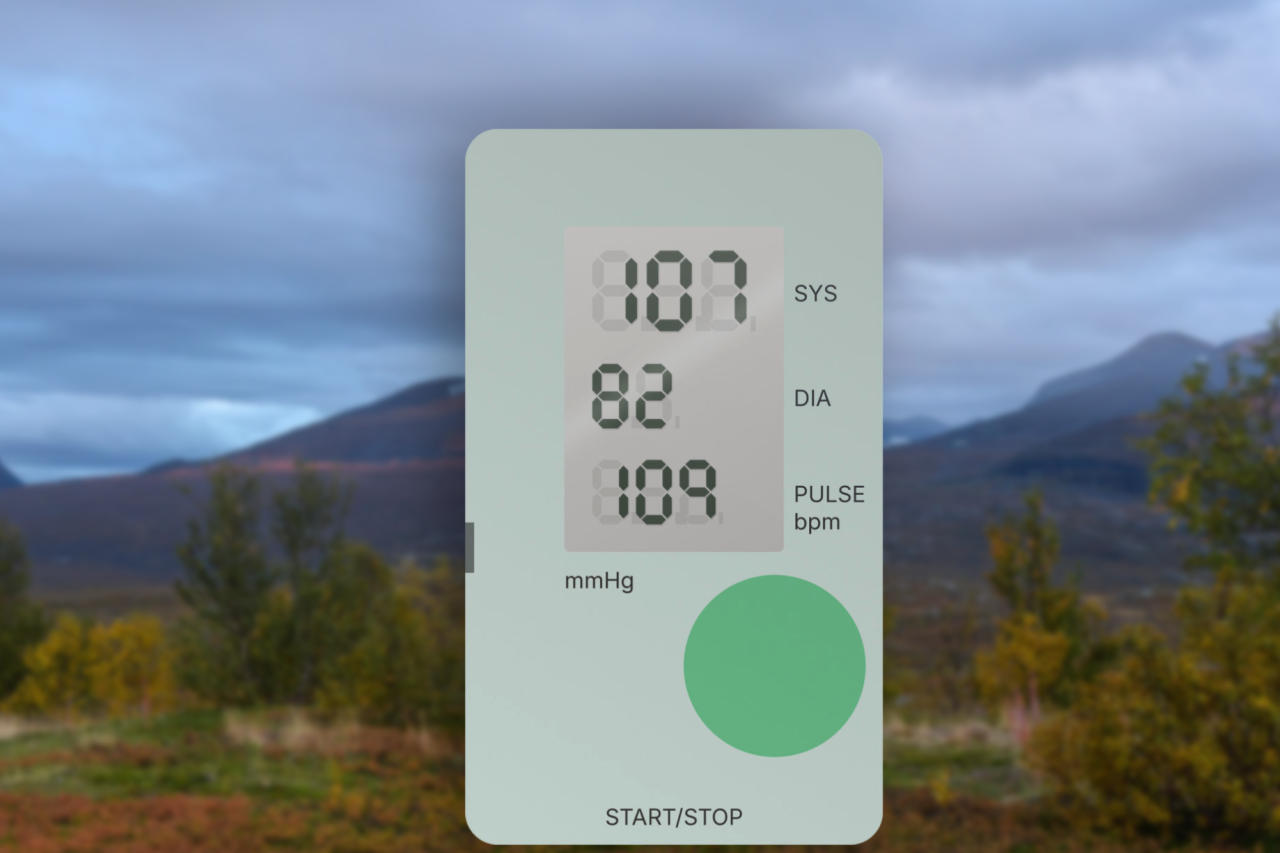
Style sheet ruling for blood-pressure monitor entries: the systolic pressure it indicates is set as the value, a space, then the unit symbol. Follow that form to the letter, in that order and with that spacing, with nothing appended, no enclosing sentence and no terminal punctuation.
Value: 107 mmHg
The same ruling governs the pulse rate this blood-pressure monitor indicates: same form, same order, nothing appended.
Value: 109 bpm
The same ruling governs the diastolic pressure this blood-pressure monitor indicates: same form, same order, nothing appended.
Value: 82 mmHg
